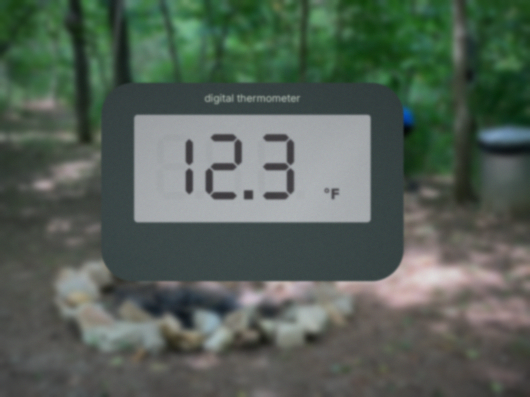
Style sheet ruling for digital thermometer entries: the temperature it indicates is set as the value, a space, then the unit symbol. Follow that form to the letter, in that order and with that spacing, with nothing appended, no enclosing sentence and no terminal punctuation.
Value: 12.3 °F
